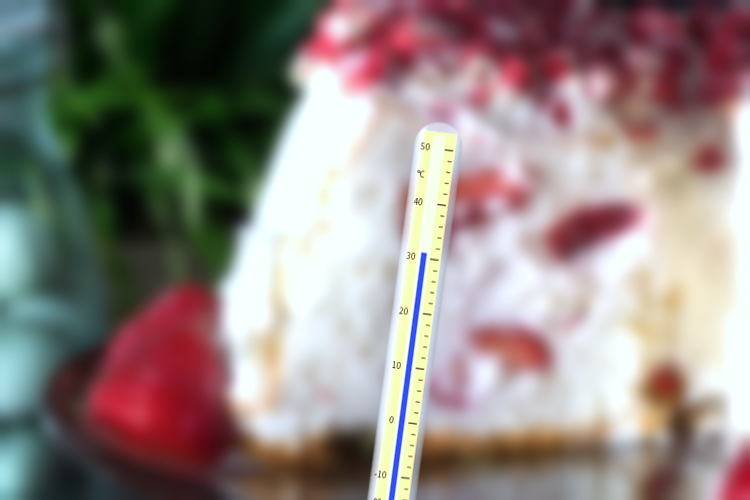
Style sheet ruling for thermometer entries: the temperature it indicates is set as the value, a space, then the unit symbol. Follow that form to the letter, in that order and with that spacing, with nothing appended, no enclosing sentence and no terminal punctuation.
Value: 31 °C
